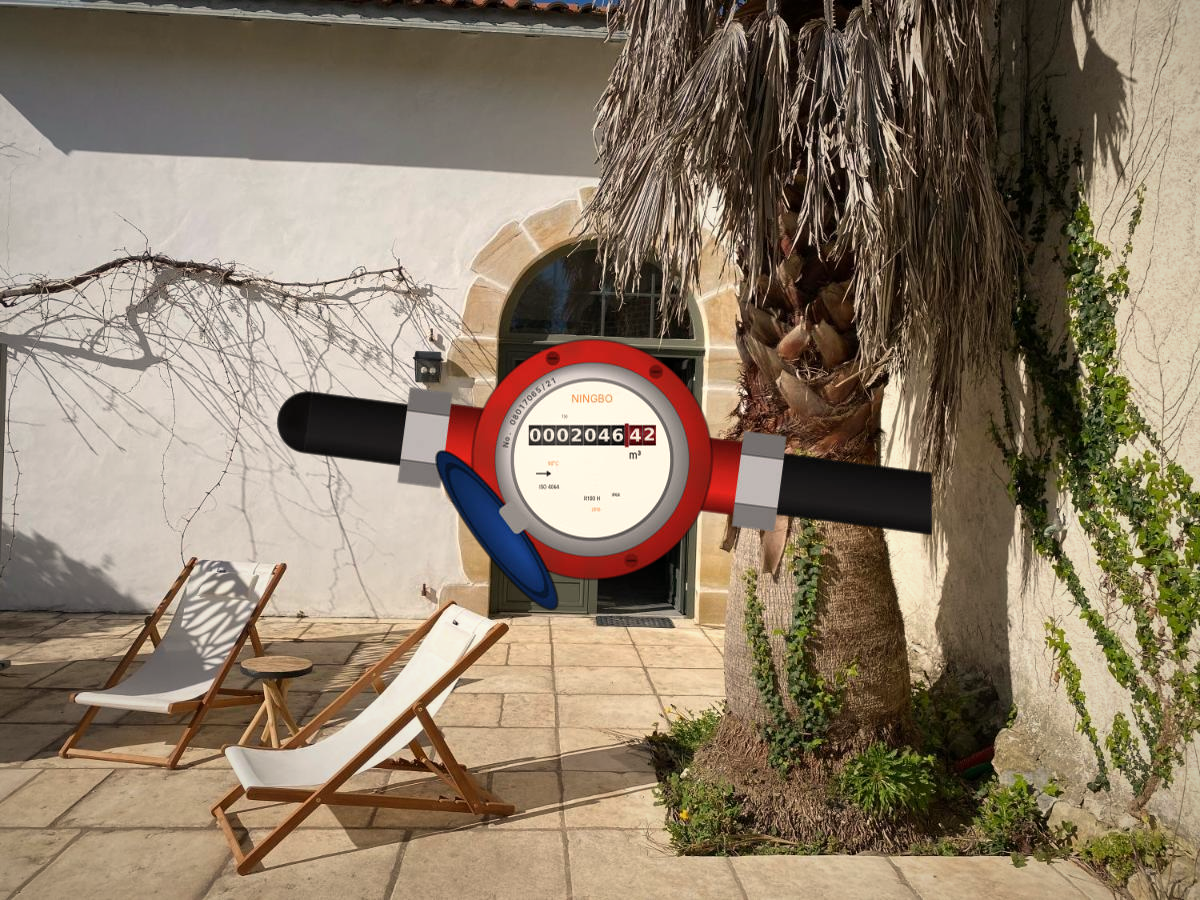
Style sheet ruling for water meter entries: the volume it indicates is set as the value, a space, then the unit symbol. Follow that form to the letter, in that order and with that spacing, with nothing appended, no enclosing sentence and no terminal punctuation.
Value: 2046.42 m³
